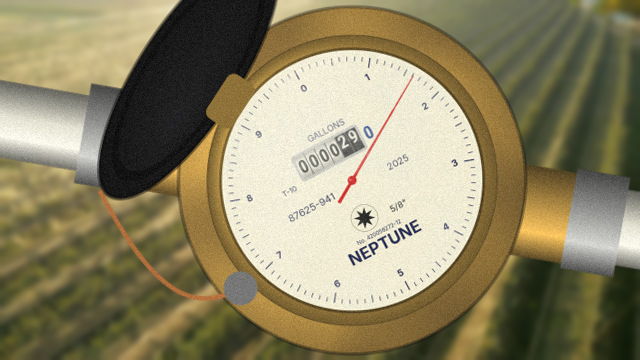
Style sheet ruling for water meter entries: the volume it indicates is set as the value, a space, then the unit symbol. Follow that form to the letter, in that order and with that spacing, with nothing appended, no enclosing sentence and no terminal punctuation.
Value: 291.6 gal
